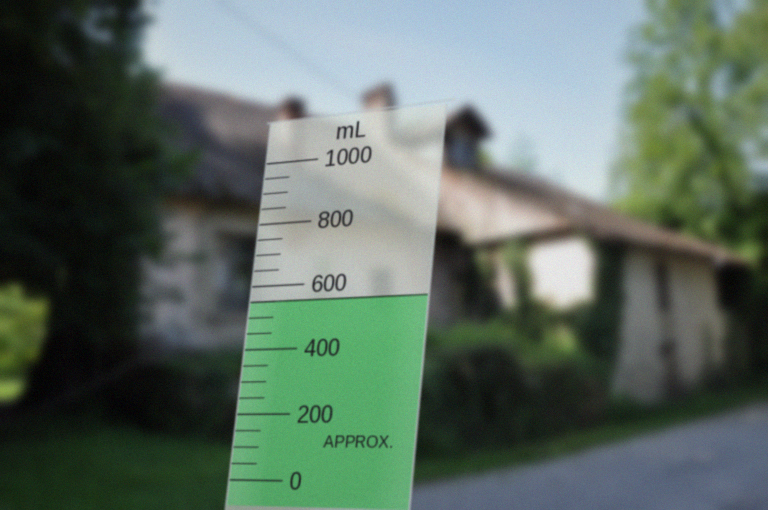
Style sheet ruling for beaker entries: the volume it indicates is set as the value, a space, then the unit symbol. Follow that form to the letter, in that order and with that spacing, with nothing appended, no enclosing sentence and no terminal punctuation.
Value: 550 mL
